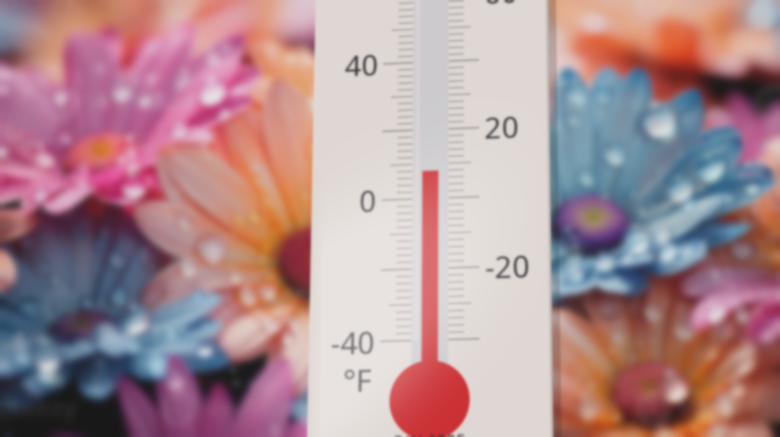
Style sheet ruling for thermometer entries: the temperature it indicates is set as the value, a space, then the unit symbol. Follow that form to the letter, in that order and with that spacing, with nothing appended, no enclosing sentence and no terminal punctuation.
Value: 8 °F
